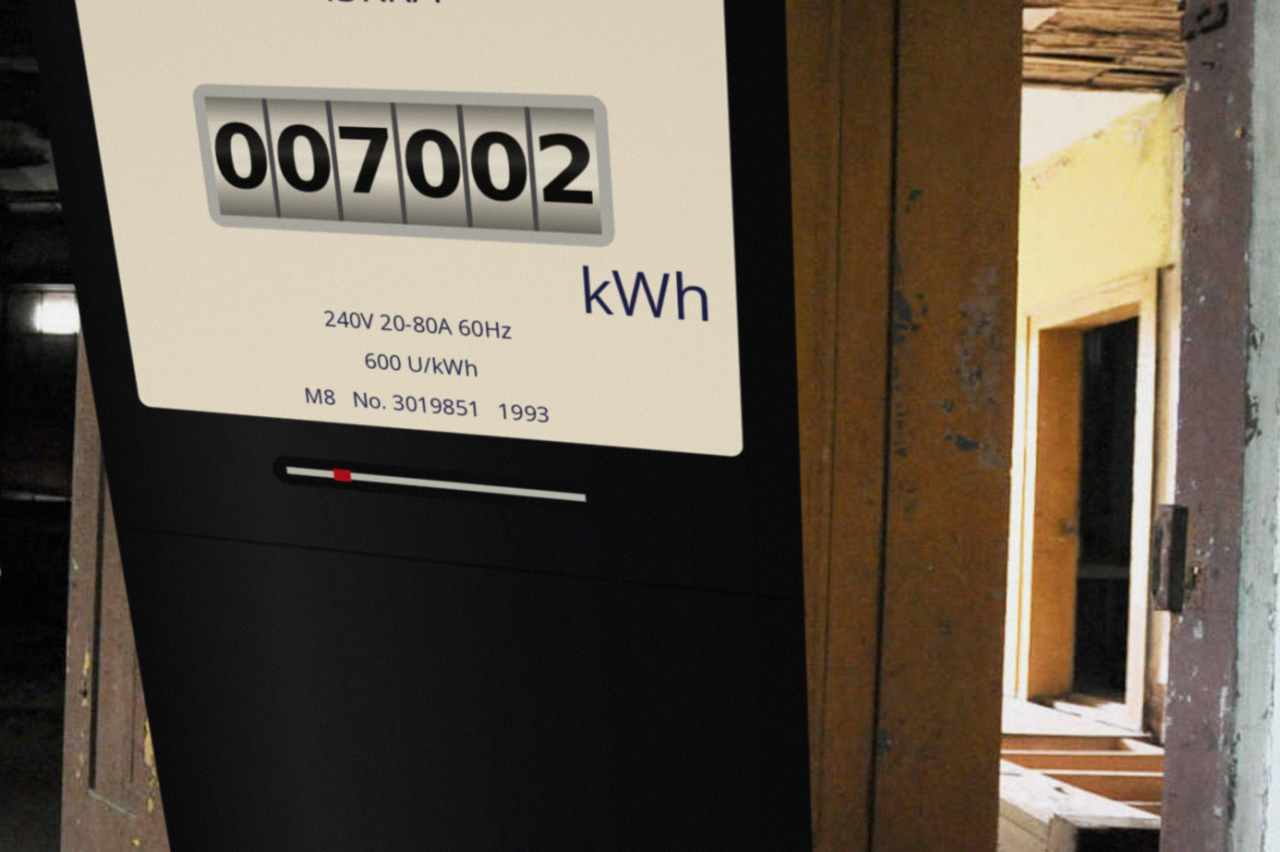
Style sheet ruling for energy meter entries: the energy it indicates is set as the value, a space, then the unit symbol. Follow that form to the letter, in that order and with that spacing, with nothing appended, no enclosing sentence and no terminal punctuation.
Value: 7002 kWh
